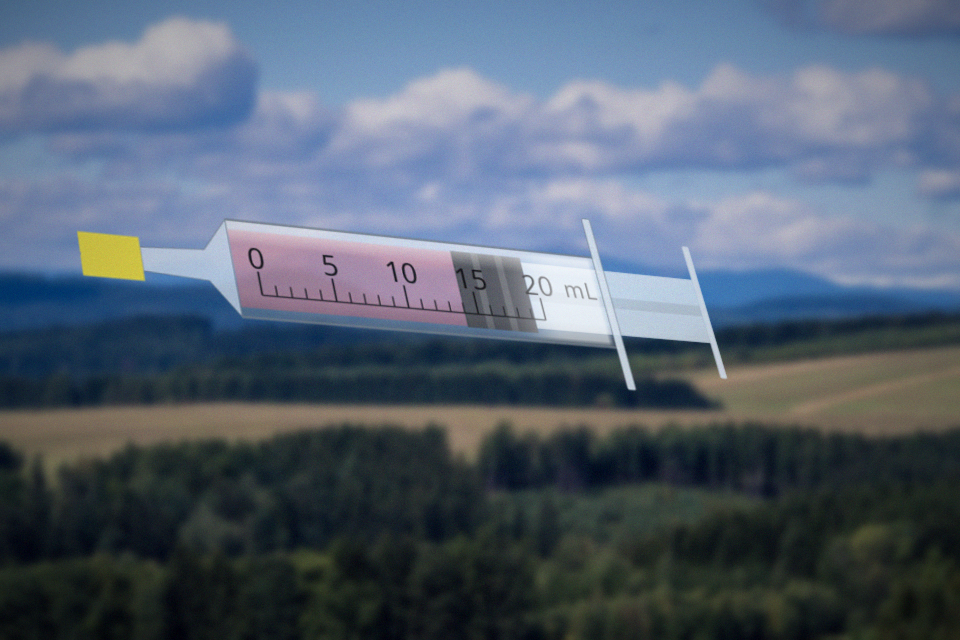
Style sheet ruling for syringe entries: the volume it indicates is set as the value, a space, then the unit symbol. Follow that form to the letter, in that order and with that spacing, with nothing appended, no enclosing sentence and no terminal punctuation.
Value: 14 mL
